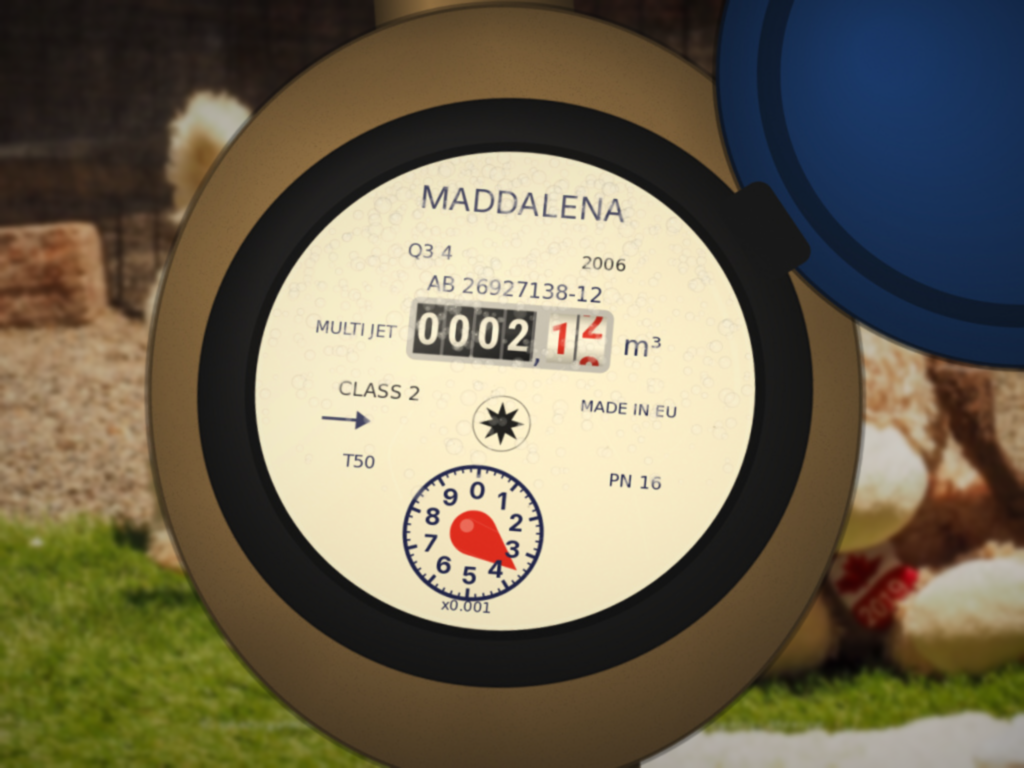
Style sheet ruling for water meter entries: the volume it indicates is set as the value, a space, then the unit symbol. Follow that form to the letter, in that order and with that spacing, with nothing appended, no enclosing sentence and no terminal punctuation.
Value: 2.123 m³
